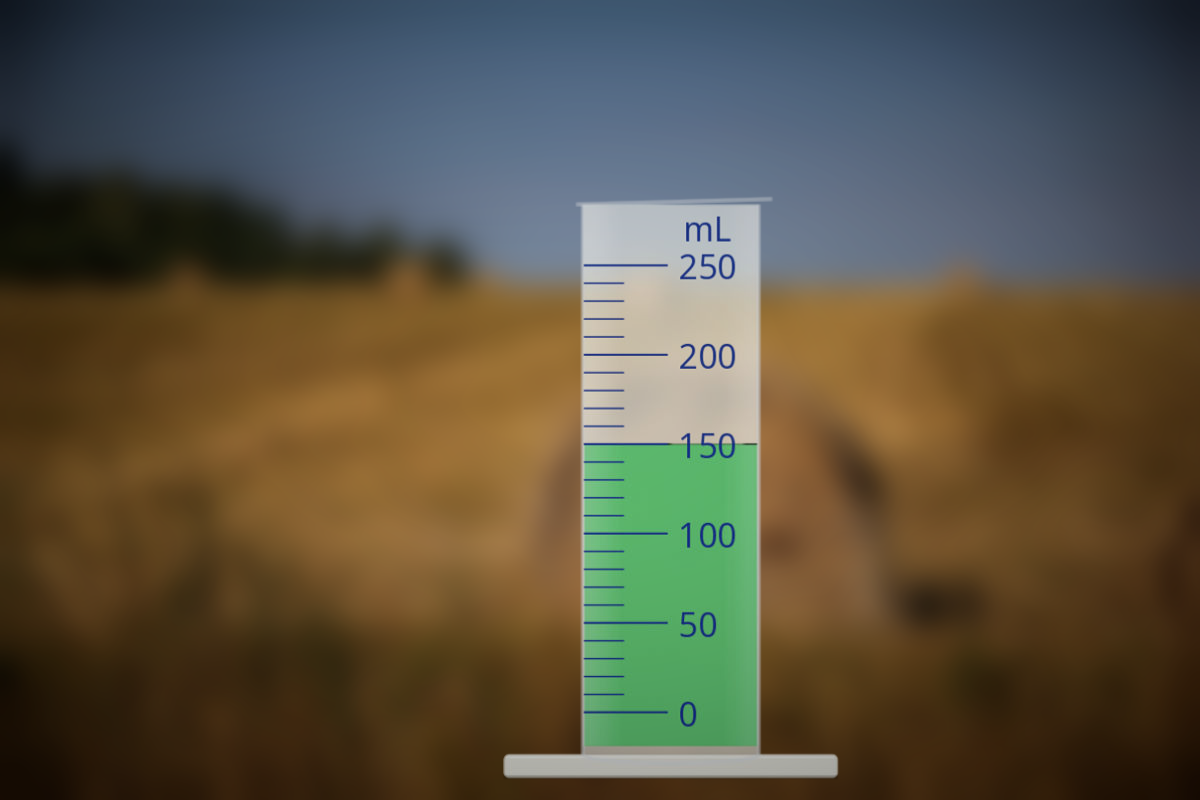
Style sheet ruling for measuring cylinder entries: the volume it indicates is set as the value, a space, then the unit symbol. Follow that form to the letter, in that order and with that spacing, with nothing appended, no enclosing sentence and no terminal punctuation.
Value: 150 mL
